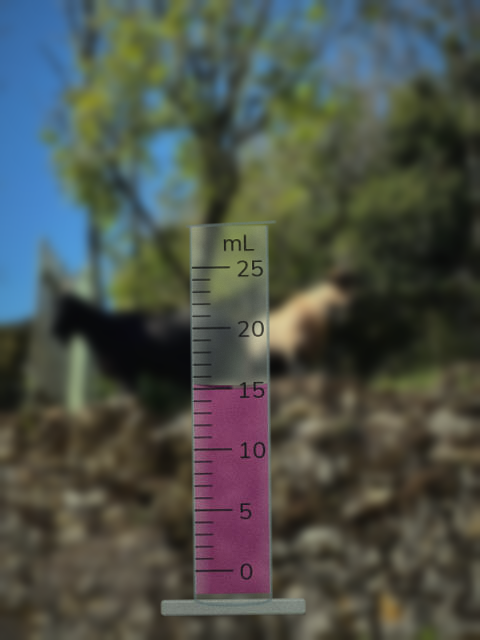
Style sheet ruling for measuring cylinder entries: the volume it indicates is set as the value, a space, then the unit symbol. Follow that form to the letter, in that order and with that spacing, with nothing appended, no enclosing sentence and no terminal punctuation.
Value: 15 mL
